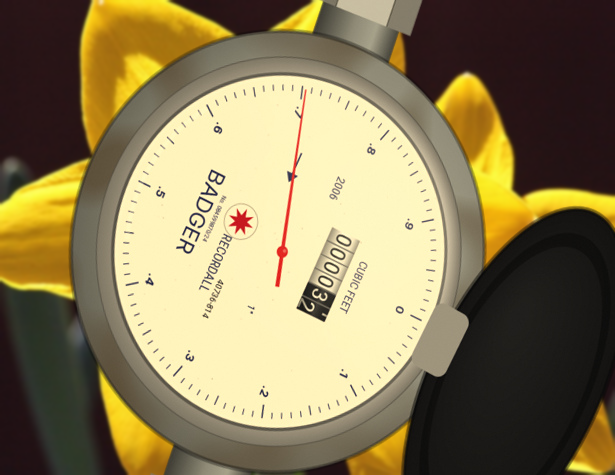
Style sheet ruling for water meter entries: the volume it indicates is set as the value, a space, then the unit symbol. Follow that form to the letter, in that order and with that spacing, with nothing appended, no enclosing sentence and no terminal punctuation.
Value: 31.70 ft³
